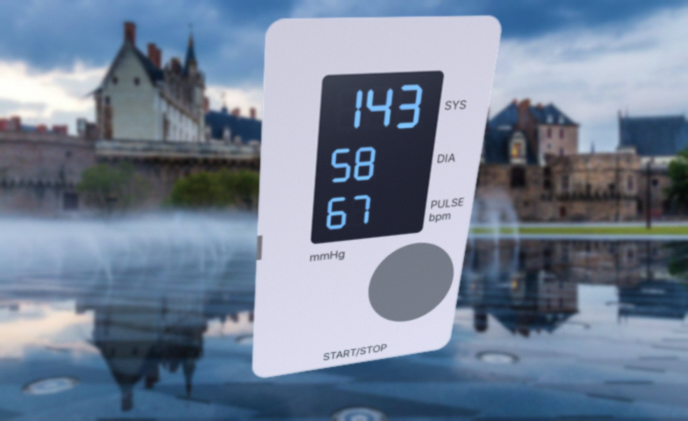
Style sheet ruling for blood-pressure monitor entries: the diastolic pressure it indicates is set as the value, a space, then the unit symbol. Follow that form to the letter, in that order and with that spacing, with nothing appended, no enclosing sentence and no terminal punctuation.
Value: 58 mmHg
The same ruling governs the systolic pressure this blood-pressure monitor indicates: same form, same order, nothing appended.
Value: 143 mmHg
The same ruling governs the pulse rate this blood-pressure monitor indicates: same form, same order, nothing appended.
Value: 67 bpm
